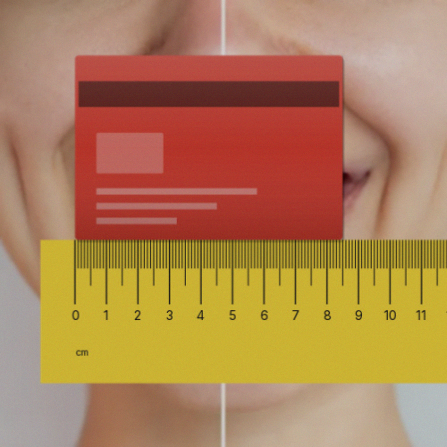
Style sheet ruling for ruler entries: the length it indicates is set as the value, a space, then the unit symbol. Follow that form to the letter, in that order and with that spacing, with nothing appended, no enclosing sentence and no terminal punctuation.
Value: 8.5 cm
